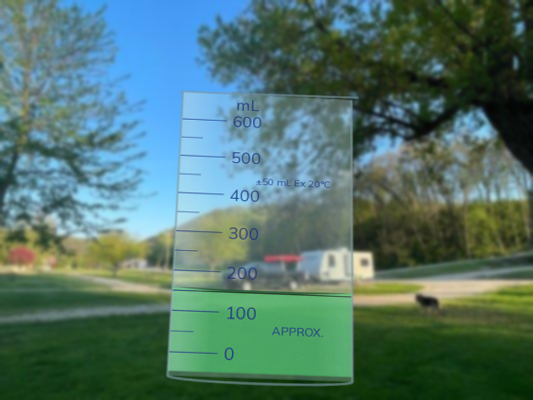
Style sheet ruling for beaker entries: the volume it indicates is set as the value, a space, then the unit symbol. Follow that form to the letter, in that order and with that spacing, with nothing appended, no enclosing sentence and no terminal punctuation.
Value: 150 mL
